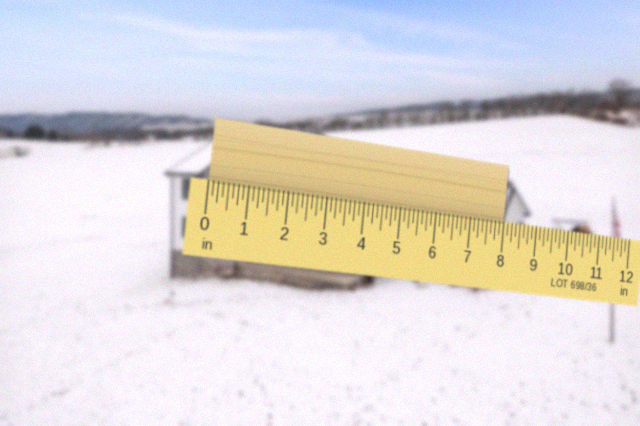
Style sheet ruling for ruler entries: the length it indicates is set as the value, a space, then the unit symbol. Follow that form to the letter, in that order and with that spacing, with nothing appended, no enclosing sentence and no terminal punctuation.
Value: 8 in
